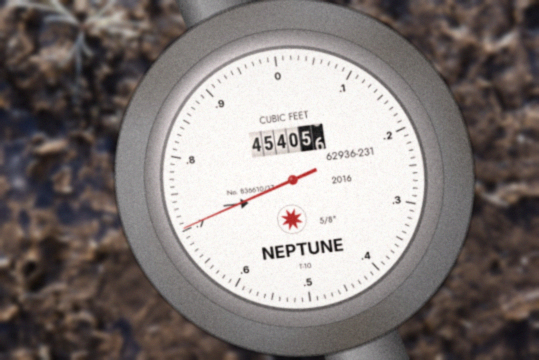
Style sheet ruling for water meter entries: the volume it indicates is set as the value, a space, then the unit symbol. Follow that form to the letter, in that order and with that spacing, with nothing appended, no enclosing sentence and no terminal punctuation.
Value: 454055.70 ft³
